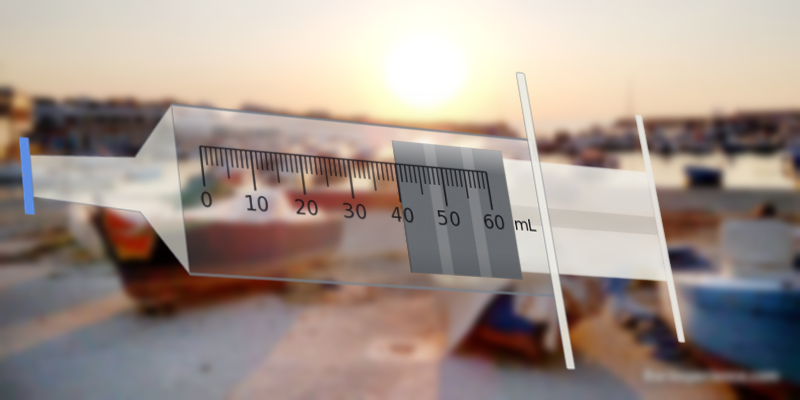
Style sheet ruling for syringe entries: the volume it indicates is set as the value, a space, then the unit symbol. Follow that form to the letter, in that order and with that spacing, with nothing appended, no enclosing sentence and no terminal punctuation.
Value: 40 mL
